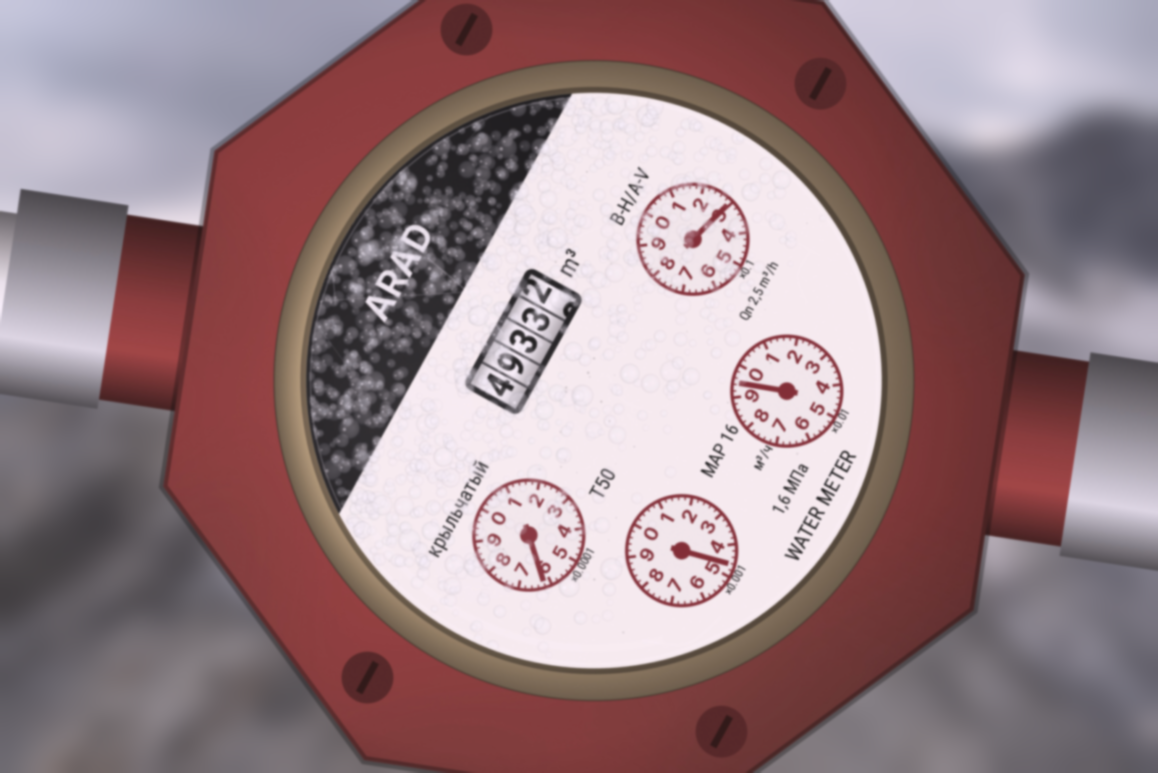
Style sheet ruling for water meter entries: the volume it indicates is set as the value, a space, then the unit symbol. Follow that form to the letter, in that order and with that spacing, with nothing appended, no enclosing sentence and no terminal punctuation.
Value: 49332.2946 m³
